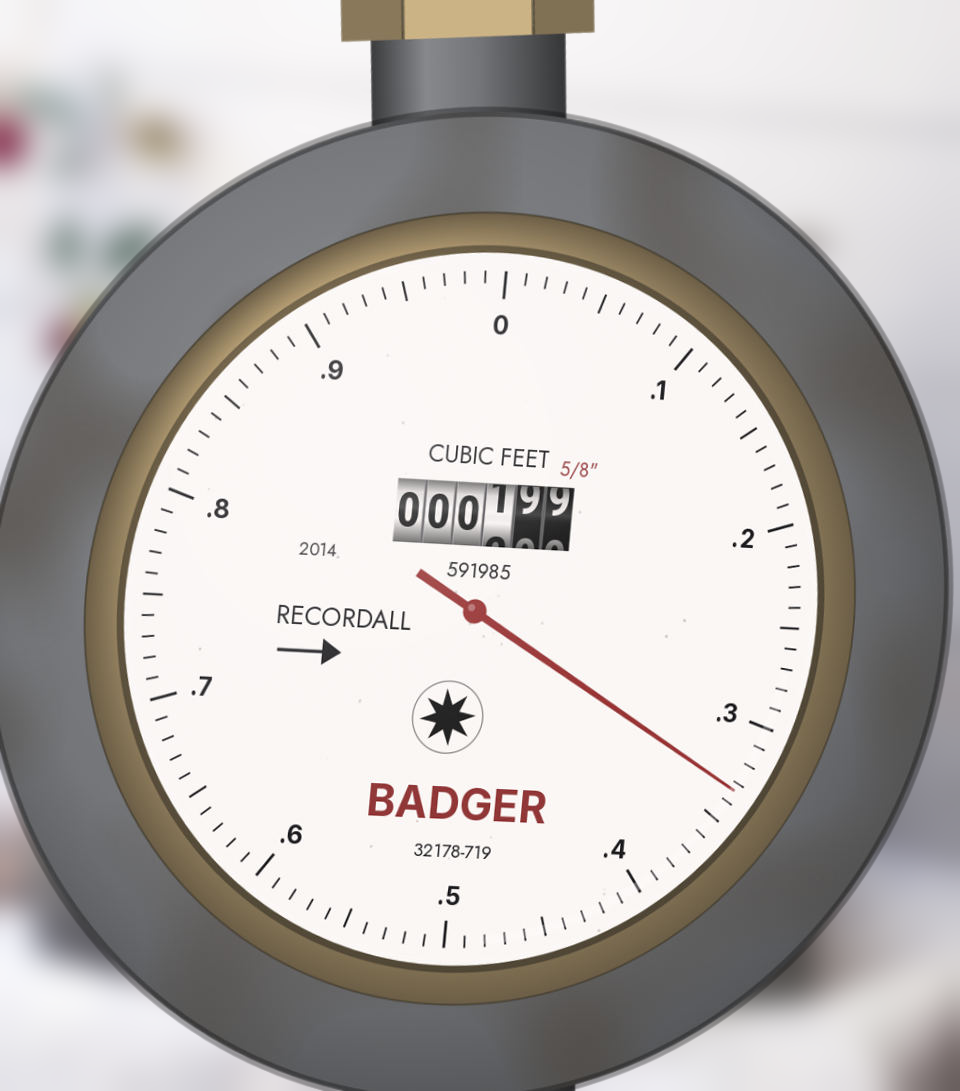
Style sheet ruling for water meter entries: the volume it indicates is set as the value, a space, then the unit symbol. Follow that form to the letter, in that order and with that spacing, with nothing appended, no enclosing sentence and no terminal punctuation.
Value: 199.33 ft³
